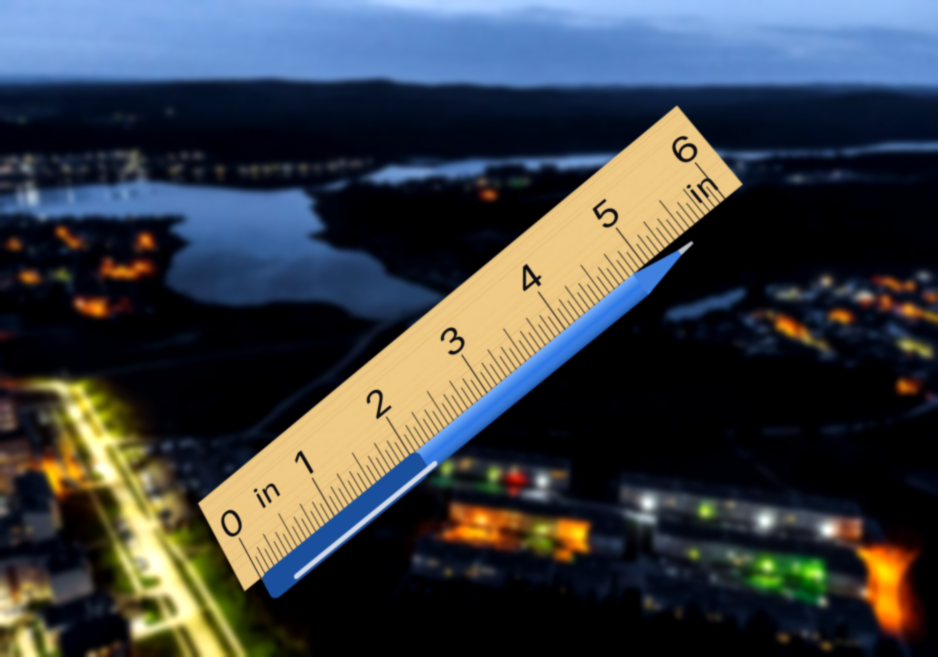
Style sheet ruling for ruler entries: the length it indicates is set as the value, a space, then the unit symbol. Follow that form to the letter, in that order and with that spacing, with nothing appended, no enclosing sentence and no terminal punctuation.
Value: 5.5 in
